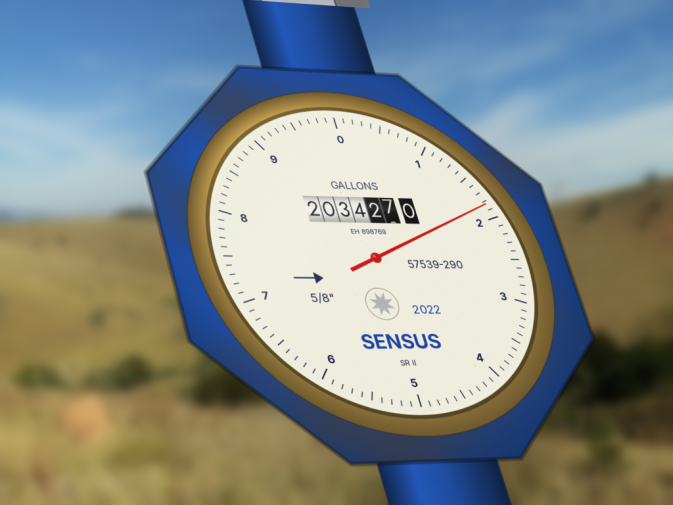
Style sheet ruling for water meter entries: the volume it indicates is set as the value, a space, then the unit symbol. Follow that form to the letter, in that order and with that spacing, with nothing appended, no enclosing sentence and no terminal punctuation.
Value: 2034271.8 gal
